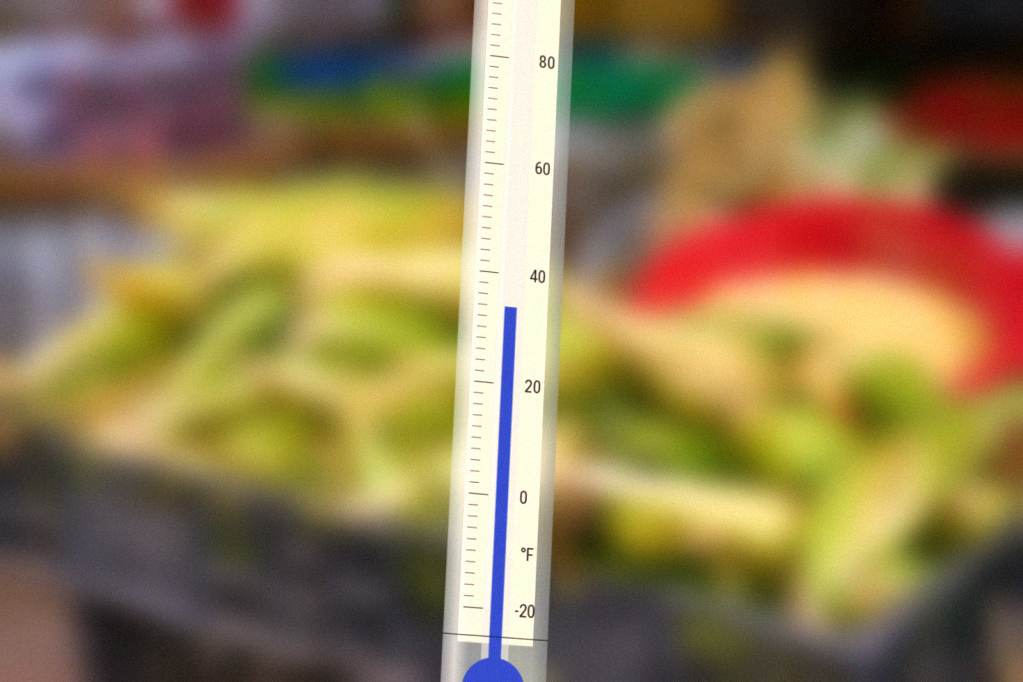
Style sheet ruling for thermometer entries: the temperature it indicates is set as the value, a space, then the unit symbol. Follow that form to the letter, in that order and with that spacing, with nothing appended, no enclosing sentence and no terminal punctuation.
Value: 34 °F
